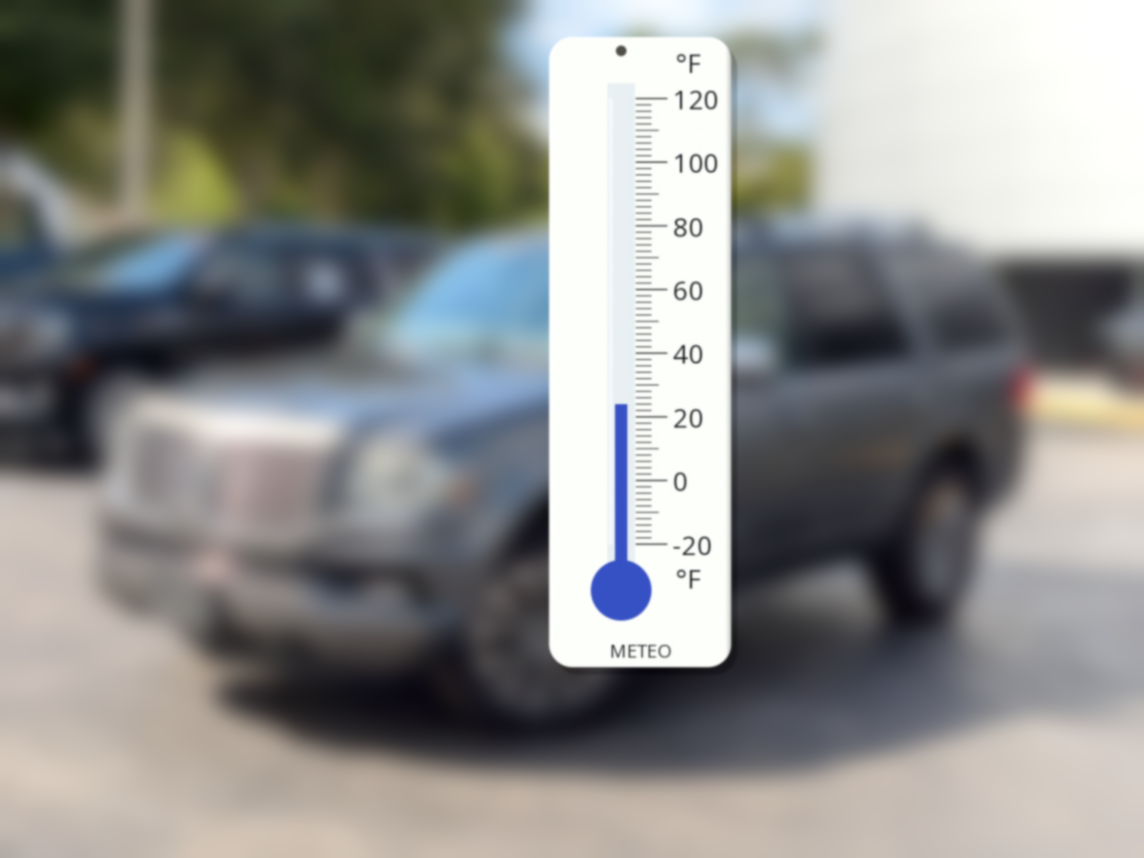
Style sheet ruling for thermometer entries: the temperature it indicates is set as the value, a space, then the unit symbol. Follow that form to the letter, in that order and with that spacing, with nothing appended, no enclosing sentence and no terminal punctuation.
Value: 24 °F
